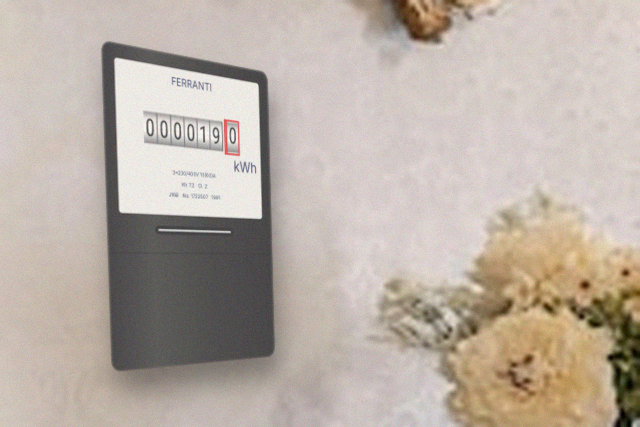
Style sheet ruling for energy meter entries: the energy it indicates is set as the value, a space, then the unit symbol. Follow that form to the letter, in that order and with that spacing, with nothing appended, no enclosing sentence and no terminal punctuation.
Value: 19.0 kWh
